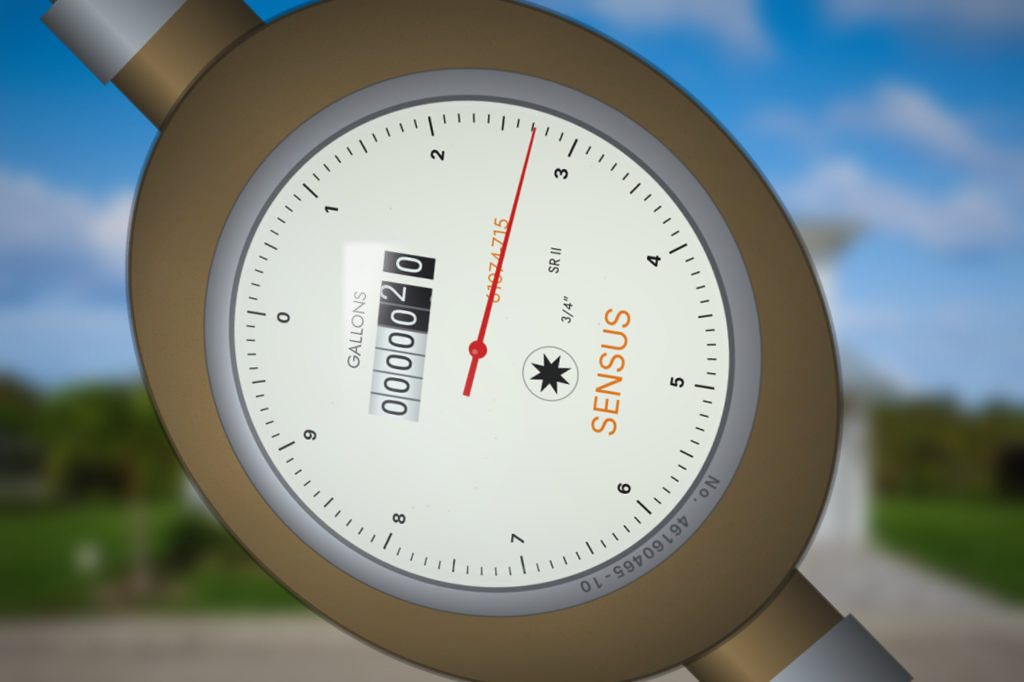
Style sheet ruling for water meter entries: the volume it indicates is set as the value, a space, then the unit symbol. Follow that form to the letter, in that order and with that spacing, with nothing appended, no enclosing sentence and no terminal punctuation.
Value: 22.7 gal
